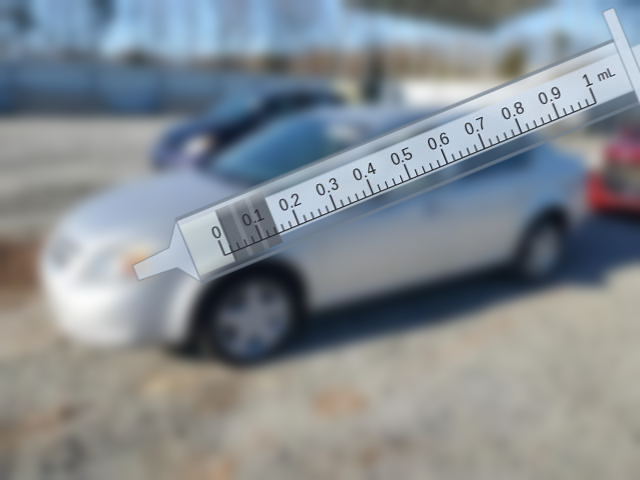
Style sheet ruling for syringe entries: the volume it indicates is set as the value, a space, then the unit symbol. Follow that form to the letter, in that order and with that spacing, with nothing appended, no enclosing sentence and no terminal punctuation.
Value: 0.02 mL
